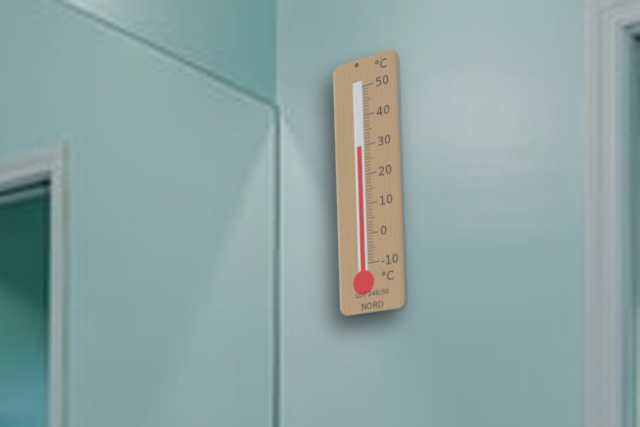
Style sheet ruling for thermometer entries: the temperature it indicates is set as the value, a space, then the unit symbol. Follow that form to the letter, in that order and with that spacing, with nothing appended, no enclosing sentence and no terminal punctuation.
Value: 30 °C
